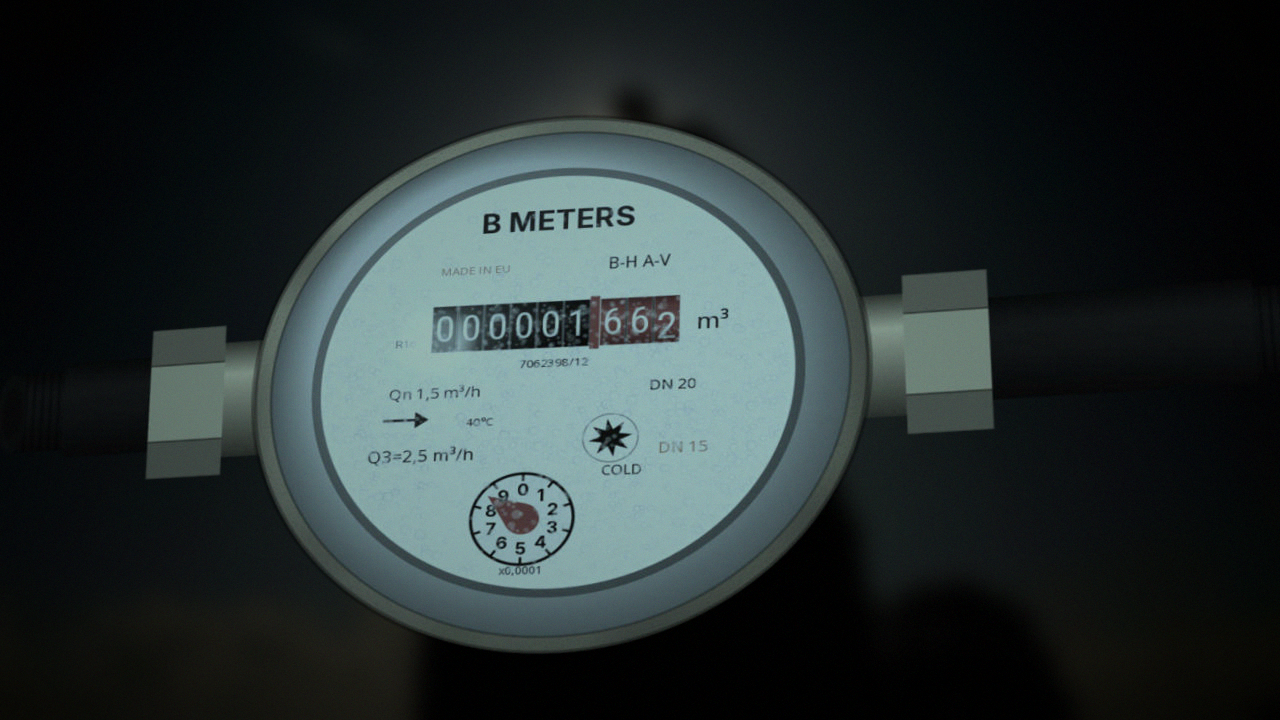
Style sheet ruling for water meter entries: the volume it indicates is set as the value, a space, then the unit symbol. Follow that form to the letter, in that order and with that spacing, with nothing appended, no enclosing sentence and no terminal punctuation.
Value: 1.6618 m³
